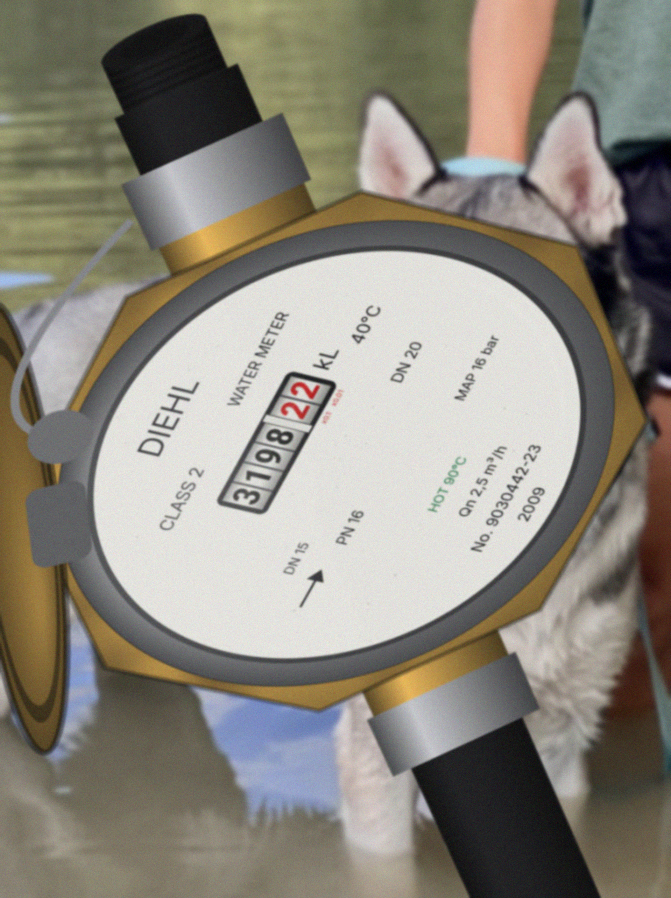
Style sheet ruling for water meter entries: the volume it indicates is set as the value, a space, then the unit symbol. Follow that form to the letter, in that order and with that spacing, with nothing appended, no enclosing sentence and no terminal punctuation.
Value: 3198.22 kL
